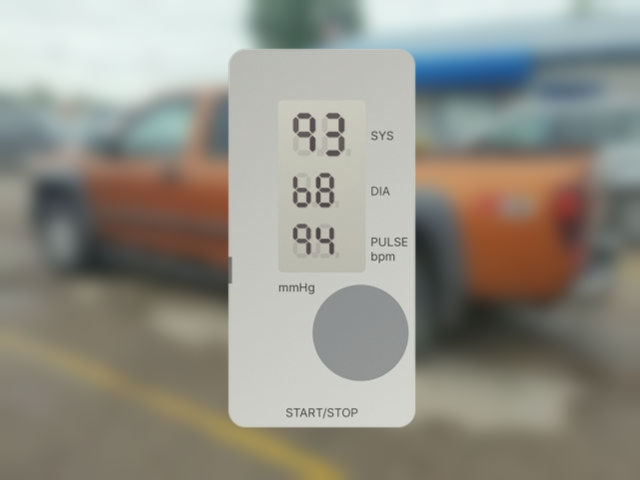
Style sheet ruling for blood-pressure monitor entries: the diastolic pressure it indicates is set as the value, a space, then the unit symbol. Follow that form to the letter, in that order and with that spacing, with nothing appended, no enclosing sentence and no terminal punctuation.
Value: 68 mmHg
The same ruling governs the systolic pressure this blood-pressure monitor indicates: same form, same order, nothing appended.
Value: 93 mmHg
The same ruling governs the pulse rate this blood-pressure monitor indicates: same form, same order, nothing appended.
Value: 94 bpm
